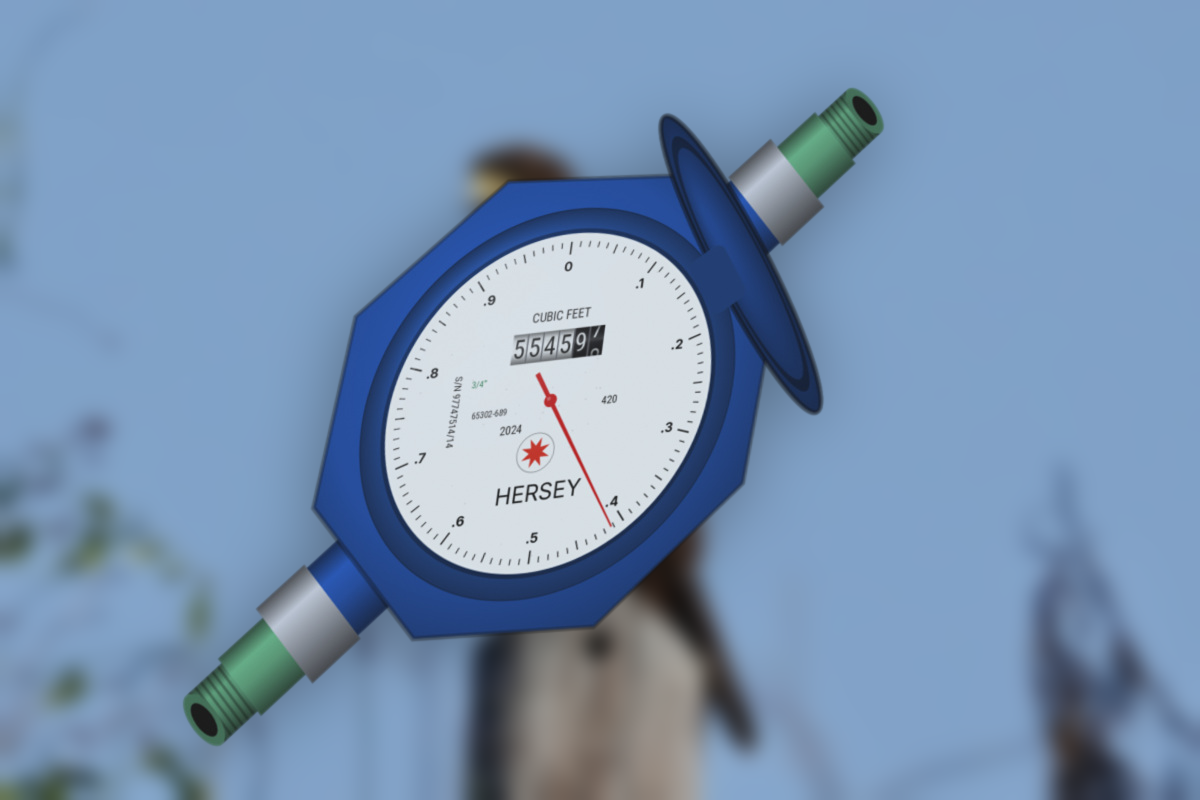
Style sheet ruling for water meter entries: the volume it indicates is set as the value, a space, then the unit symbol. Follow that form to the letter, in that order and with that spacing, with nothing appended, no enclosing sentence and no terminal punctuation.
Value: 554597.41 ft³
